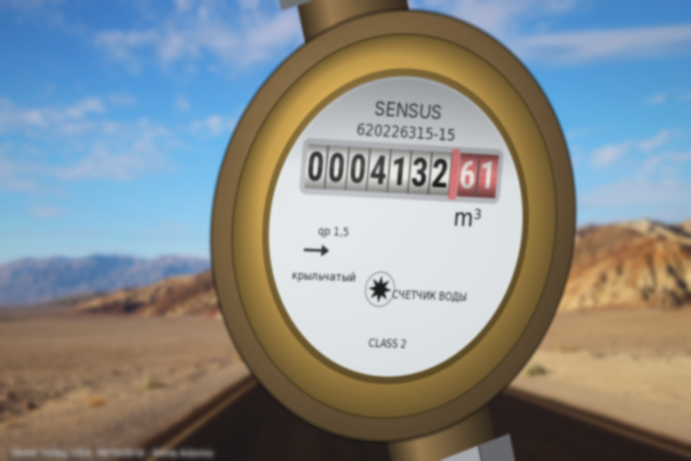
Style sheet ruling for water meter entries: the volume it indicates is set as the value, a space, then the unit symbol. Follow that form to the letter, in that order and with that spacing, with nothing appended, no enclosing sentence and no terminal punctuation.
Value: 4132.61 m³
